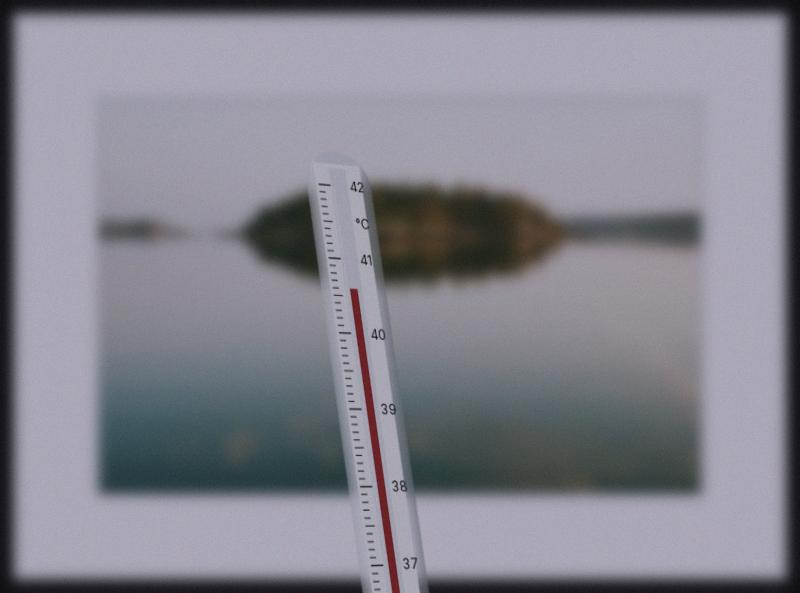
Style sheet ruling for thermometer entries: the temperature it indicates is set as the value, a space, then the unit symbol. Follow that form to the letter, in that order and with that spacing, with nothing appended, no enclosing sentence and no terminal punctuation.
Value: 40.6 °C
